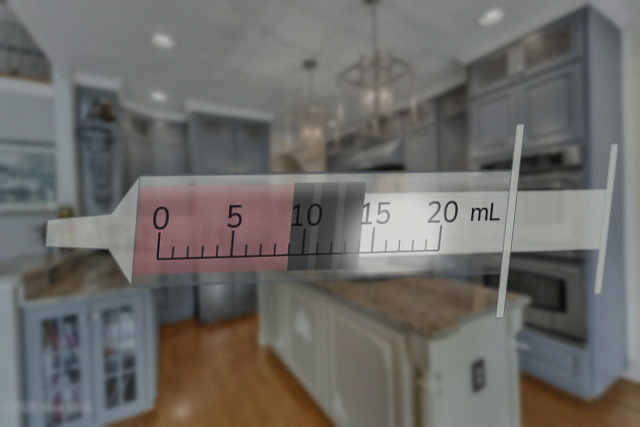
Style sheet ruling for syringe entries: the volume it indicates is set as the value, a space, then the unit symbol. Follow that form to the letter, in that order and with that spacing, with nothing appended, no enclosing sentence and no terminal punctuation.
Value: 9 mL
